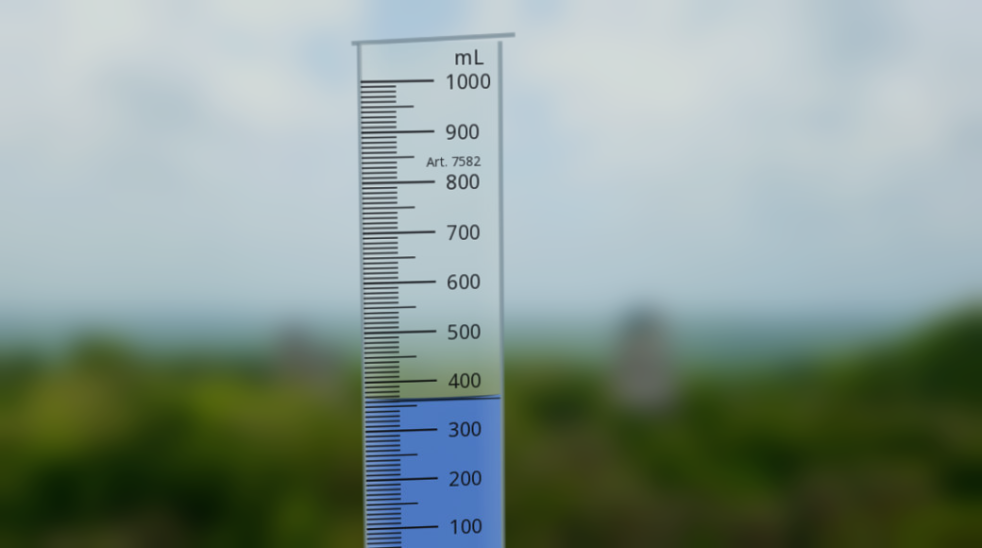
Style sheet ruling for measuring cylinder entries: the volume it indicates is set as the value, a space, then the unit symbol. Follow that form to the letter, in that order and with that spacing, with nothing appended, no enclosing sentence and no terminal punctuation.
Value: 360 mL
